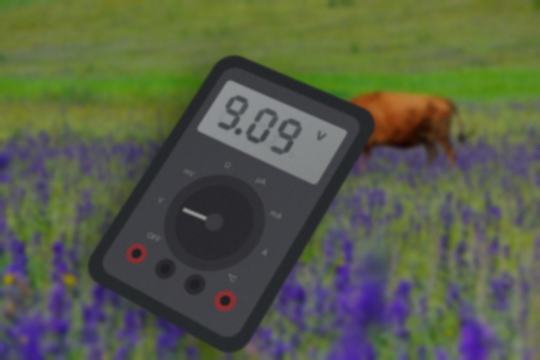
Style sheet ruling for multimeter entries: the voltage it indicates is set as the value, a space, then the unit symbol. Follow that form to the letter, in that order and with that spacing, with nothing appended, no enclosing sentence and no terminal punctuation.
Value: 9.09 V
